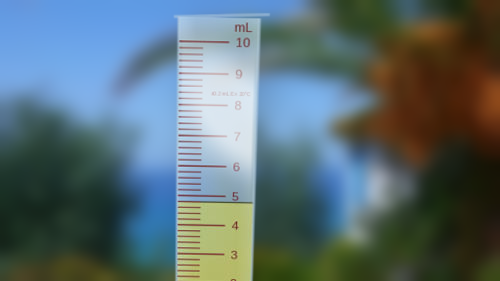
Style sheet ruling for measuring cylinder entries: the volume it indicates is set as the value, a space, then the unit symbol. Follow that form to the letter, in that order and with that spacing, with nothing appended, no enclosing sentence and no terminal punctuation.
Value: 4.8 mL
